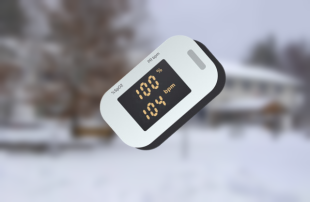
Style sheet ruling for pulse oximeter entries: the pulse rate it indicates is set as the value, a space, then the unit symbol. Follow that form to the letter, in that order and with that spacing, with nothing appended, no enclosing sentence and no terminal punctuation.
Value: 104 bpm
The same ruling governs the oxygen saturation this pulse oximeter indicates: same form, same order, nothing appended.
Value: 100 %
